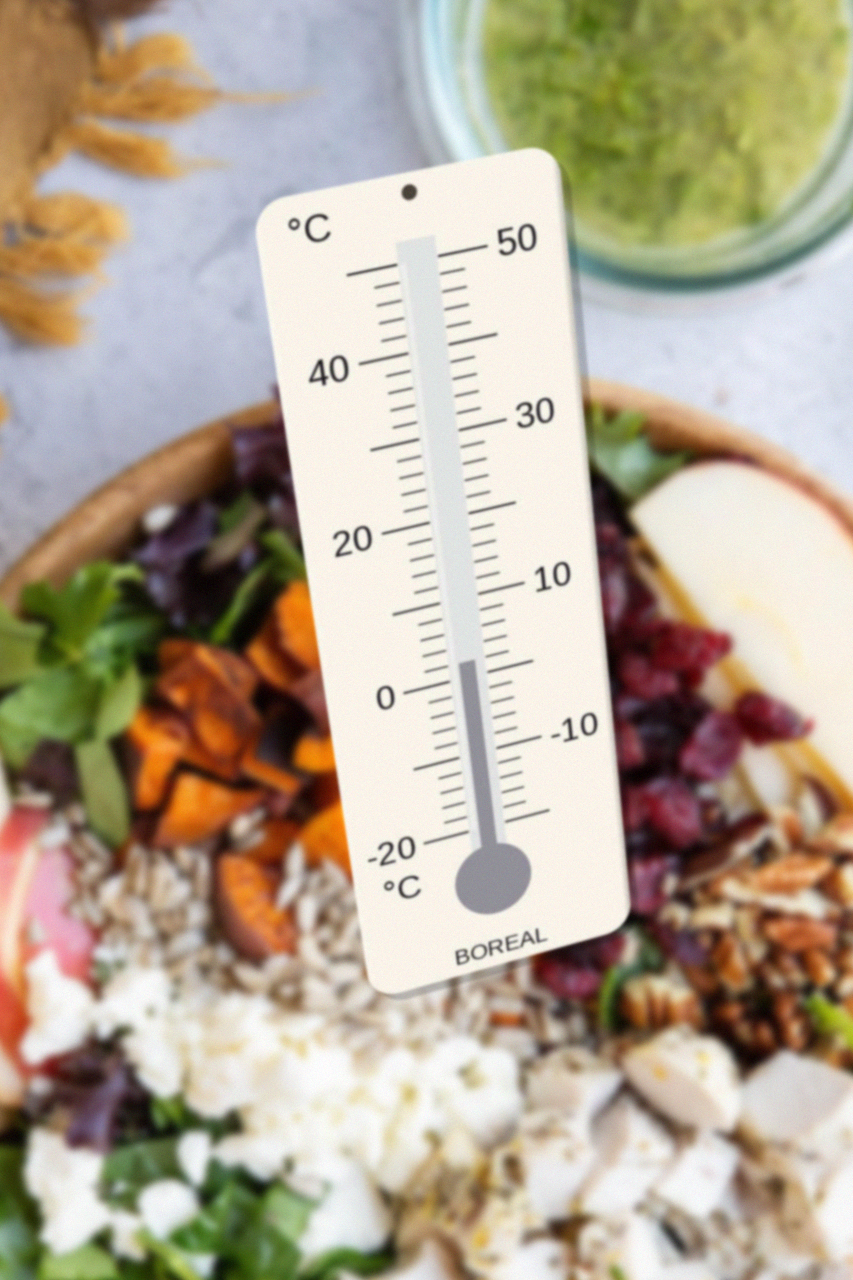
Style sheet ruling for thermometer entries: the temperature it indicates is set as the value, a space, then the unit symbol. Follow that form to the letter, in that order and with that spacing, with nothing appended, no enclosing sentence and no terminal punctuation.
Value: 2 °C
